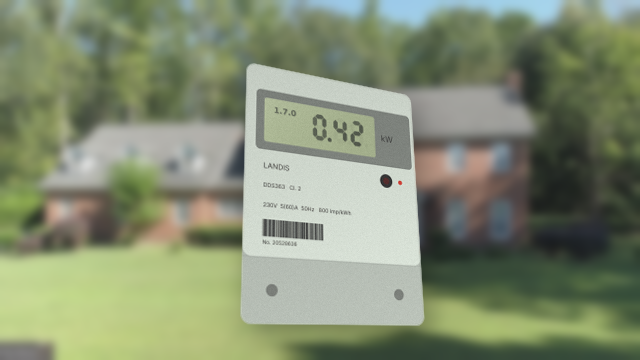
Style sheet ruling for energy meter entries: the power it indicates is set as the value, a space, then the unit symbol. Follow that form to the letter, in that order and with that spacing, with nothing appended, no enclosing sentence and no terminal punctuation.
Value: 0.42 kW
